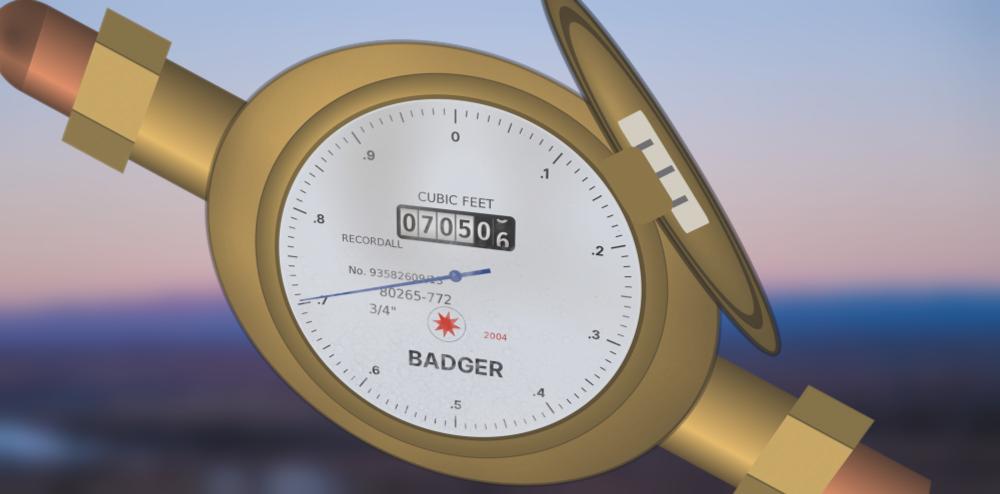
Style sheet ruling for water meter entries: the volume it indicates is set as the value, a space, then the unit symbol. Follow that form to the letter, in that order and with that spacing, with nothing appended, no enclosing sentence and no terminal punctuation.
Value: 70505.70 ft³
